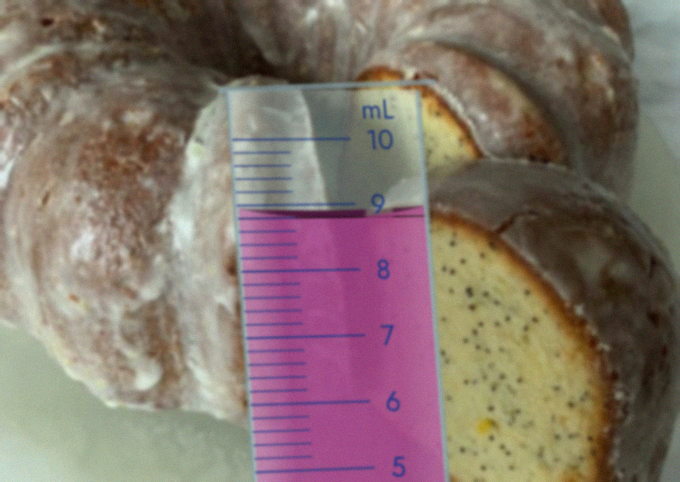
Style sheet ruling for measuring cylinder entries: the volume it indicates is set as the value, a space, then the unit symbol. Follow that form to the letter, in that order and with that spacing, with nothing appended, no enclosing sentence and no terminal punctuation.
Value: 8.8 mL
